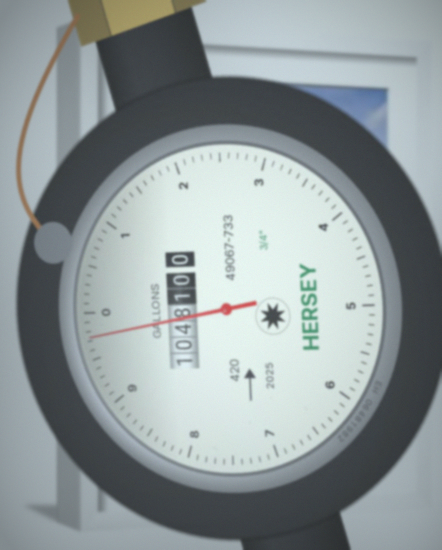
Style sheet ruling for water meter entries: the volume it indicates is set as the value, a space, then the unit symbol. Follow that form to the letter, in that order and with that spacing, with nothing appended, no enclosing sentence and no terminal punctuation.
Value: 1048099.7 gal
